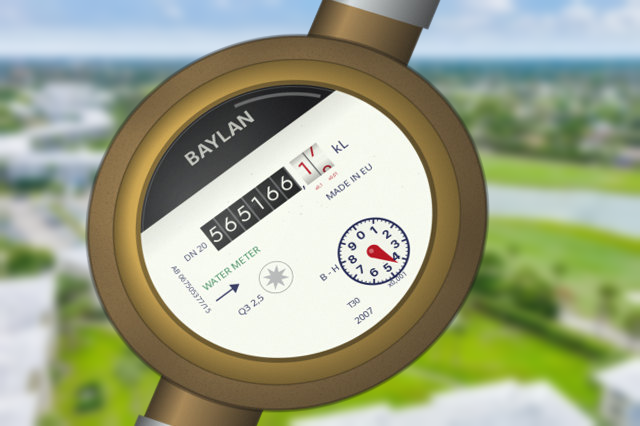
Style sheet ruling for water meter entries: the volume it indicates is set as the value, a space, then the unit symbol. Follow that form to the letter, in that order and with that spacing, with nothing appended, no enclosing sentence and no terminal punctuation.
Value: 565166.174 kL
